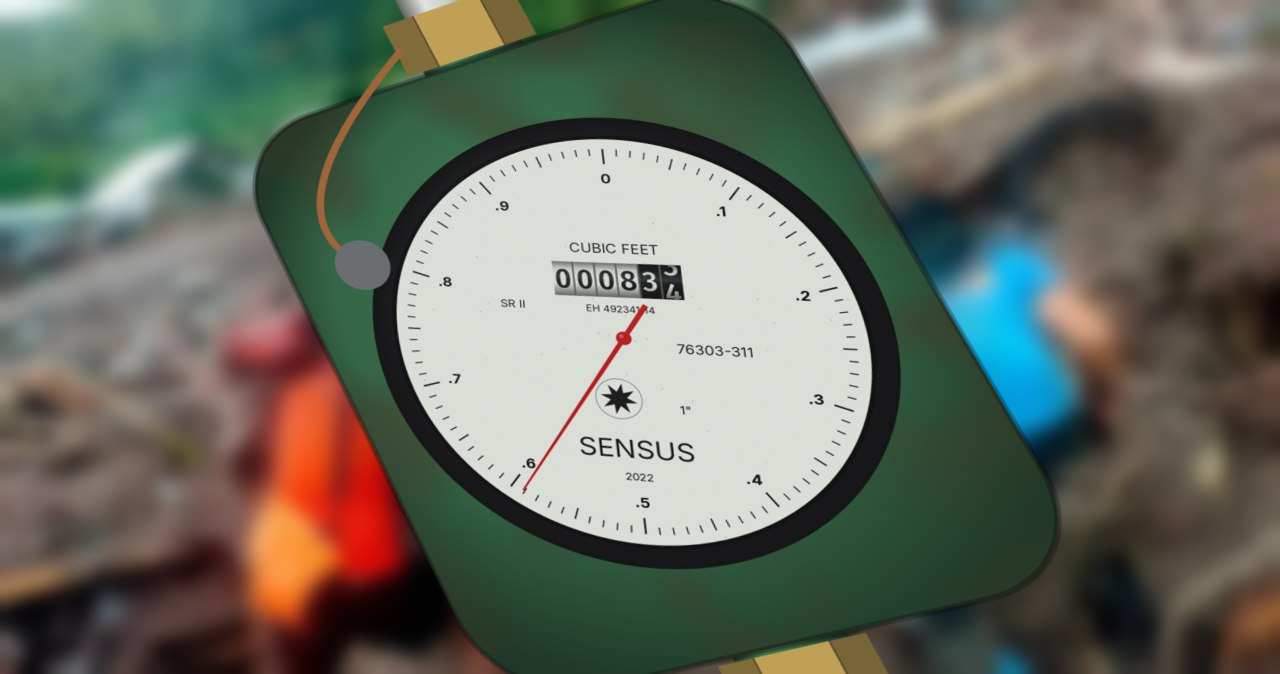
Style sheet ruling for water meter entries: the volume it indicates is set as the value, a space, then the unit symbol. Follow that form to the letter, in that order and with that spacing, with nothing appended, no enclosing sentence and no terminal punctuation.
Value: 833.59 ft³
